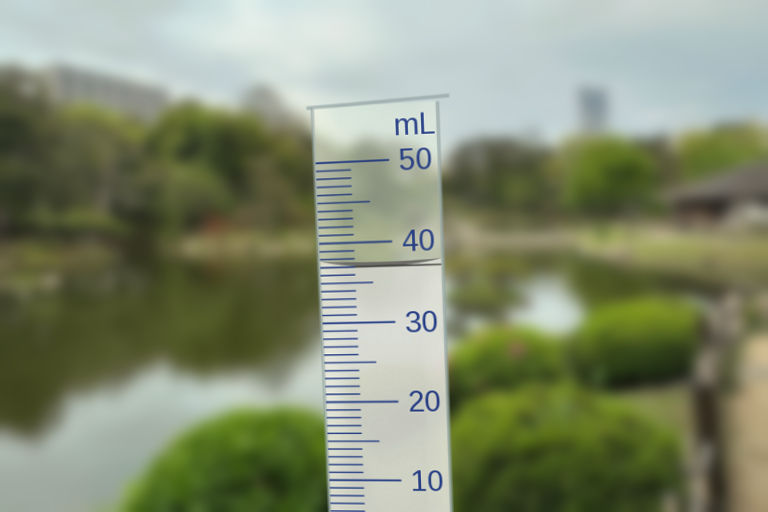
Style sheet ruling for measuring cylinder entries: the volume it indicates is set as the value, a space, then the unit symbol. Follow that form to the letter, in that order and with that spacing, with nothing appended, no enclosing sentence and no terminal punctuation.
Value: 37 mL
